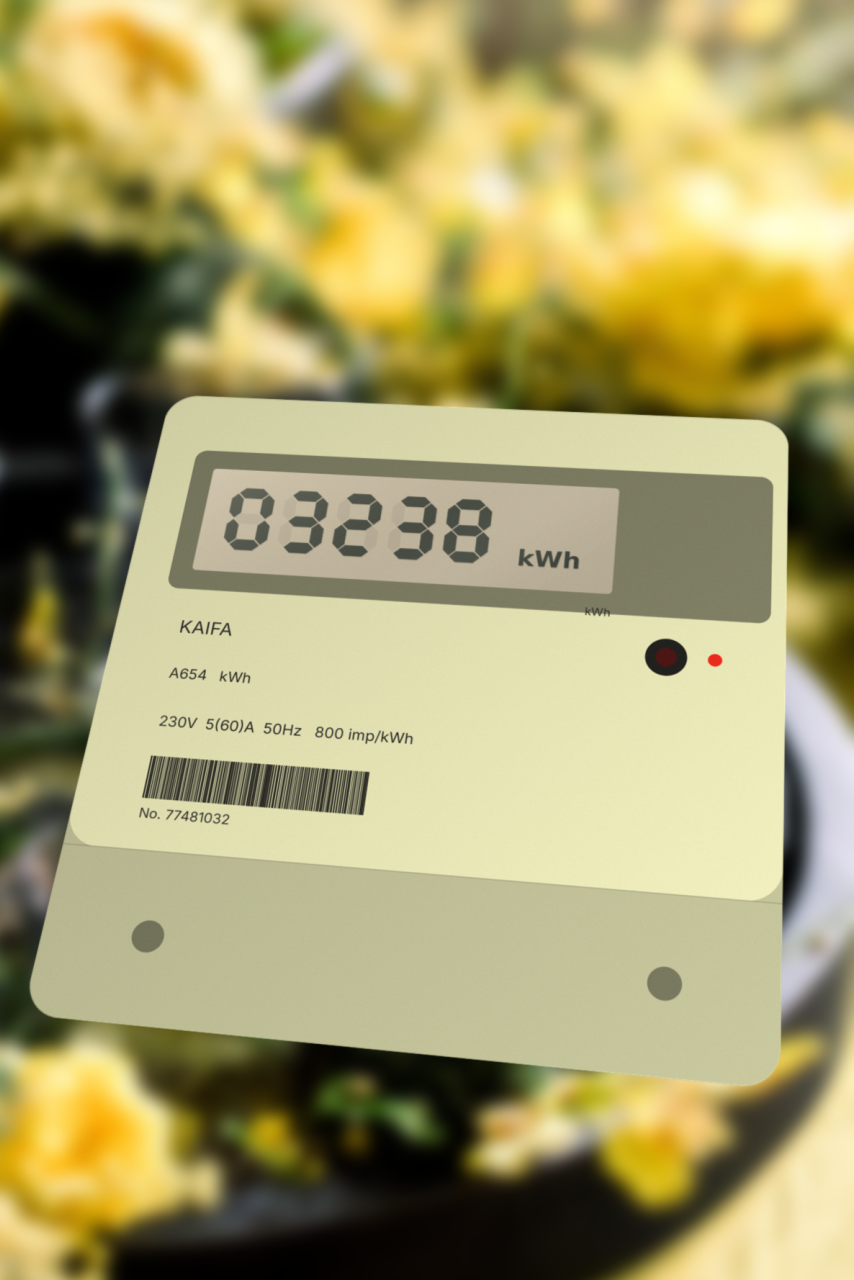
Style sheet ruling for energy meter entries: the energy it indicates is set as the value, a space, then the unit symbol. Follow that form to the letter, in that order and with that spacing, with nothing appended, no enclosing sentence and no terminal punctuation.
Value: 3238 kWh
